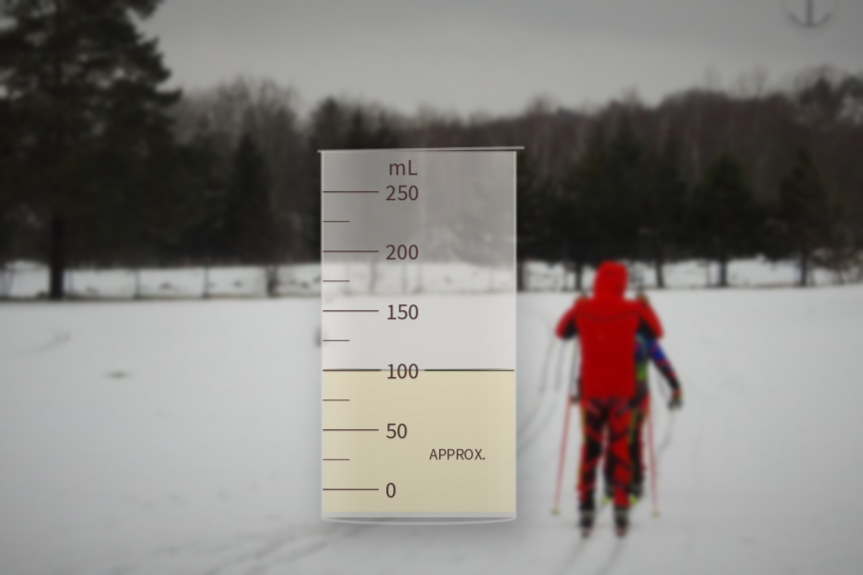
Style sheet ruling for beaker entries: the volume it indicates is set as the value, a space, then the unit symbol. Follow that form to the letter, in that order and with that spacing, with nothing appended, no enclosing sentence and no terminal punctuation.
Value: 100 mL
